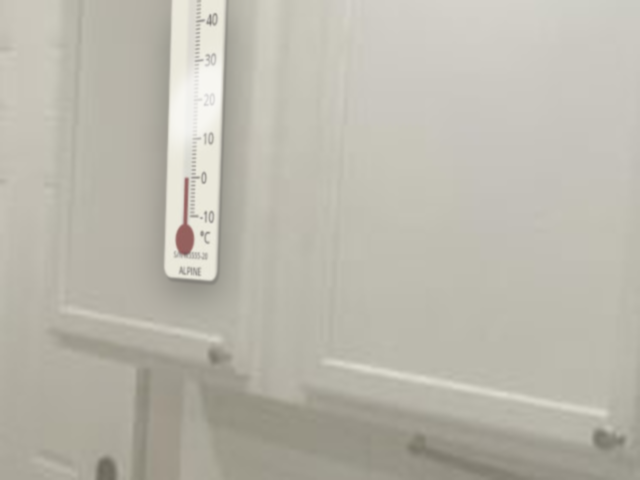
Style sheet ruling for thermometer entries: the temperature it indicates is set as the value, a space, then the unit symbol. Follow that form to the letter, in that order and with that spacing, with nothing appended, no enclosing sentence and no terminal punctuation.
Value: 0 °C
